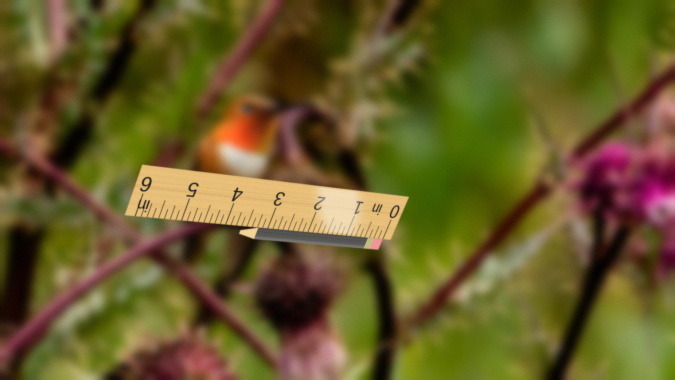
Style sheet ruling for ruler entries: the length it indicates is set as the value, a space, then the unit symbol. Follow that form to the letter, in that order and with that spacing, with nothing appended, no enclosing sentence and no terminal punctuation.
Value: 3.75 in
